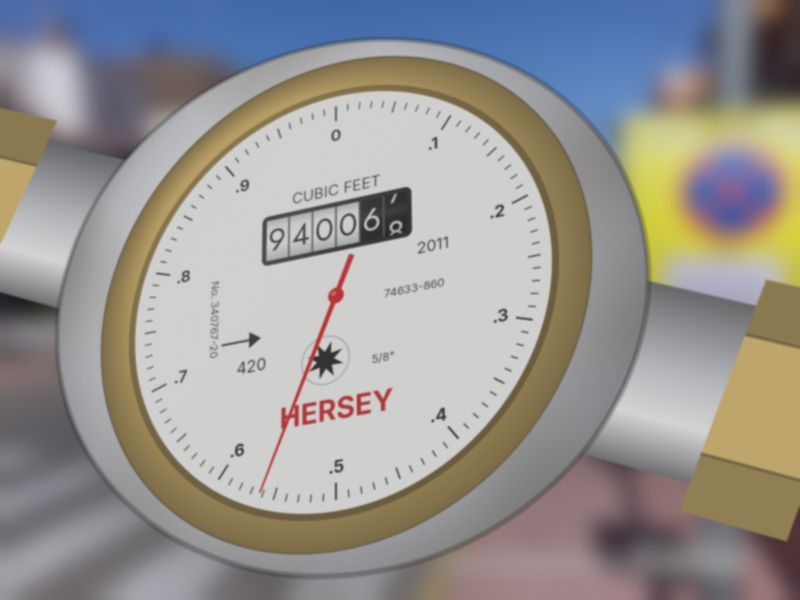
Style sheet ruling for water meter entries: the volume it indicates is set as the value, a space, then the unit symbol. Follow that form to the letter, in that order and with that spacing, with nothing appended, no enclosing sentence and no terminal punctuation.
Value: 940067.56 ft³
